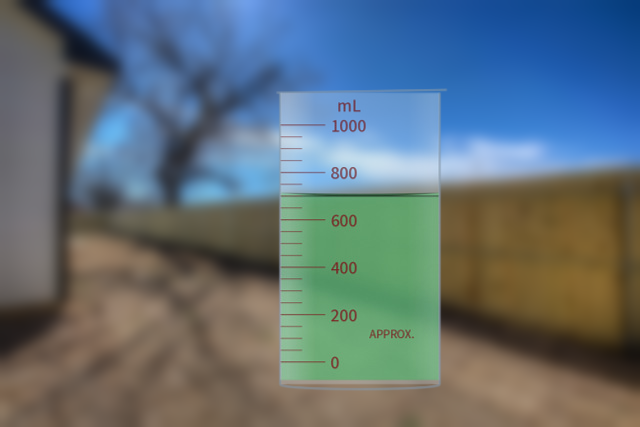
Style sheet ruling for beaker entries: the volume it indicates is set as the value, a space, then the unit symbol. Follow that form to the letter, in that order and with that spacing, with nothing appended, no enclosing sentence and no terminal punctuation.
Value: 700 mL
